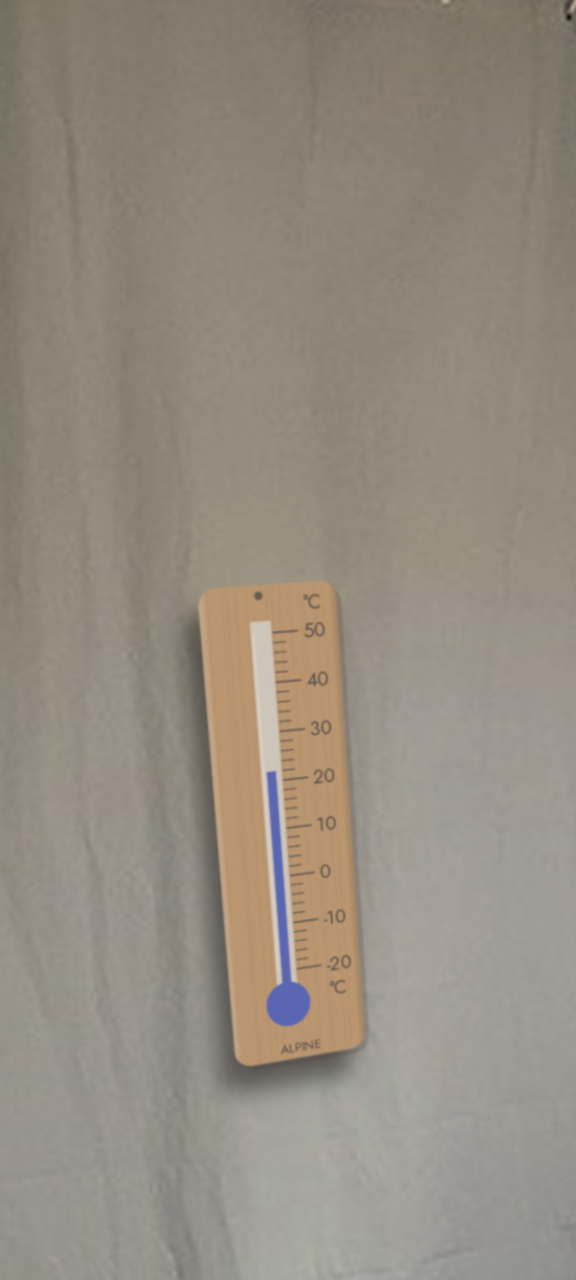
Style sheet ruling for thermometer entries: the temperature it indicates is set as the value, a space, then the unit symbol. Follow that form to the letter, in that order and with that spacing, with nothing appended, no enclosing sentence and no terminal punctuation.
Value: 22 °C
